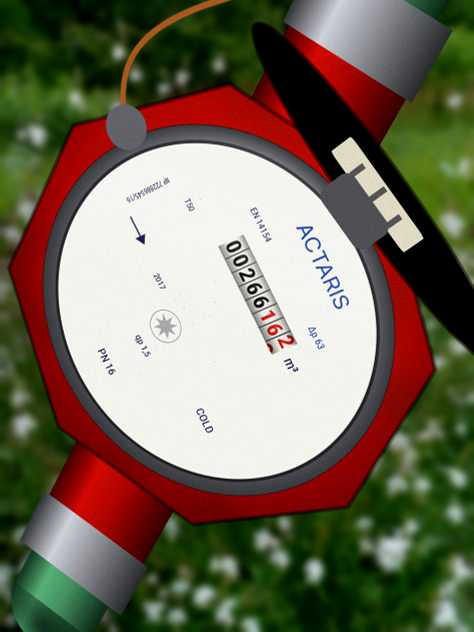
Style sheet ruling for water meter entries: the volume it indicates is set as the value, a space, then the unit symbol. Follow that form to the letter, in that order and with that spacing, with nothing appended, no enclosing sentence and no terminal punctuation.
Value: 266.162 m³
